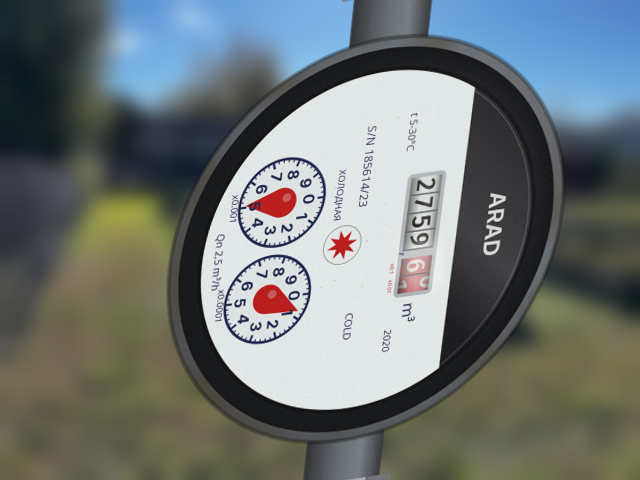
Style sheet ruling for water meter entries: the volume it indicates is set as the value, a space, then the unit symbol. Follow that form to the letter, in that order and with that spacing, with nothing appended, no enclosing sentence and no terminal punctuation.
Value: 2759.6050 m³
